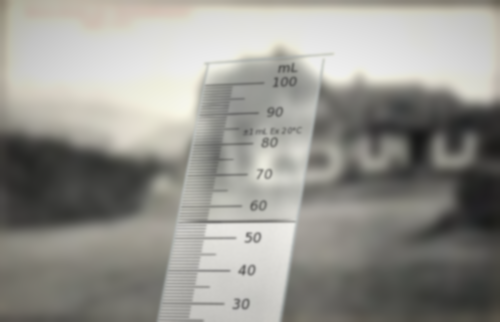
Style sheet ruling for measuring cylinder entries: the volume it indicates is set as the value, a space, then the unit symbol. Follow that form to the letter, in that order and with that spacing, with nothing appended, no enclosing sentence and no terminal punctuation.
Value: 55 mL
